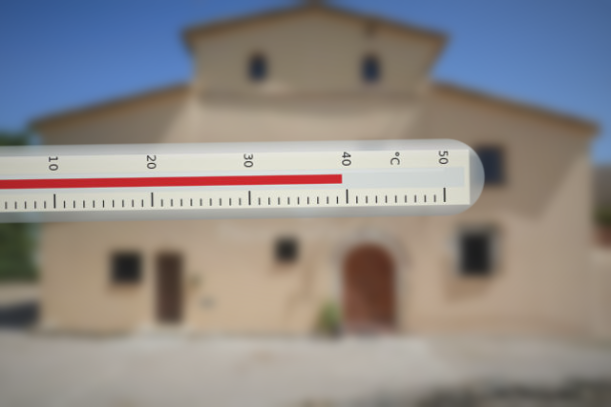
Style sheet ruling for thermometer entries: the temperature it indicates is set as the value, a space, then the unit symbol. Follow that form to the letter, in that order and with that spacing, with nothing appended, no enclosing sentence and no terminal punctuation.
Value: 39.5 °C
